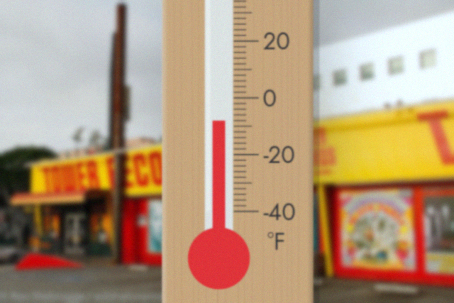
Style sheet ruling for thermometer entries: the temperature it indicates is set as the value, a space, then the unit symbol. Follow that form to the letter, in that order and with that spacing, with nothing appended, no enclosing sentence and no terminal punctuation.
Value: -8 °F
